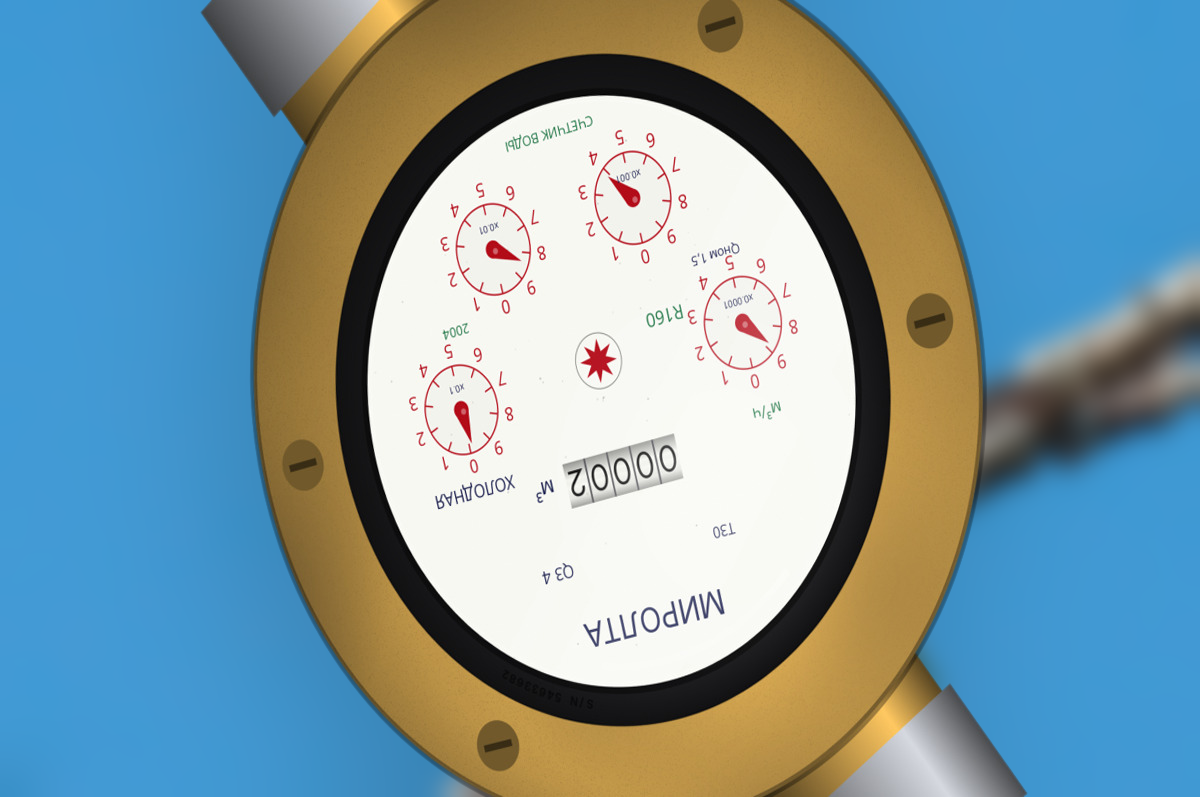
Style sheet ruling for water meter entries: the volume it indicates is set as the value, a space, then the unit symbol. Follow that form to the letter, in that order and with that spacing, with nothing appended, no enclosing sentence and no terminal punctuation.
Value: 1.9838 m³
